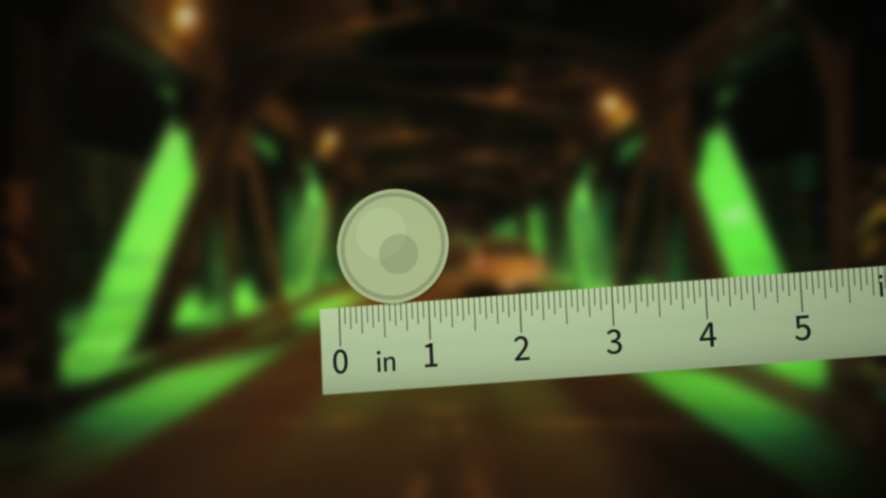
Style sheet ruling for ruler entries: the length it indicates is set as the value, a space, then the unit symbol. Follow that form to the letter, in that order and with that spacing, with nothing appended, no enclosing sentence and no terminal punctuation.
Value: 1.25 in
